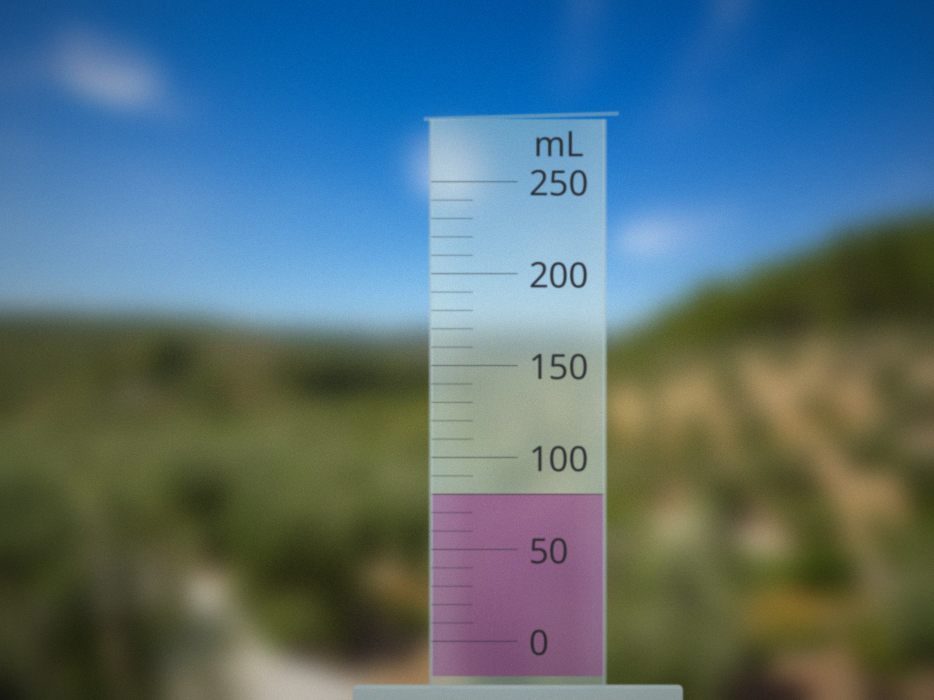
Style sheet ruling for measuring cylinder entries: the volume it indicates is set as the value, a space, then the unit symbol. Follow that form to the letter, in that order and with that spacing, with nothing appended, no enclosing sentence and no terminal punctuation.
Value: 80 mL
